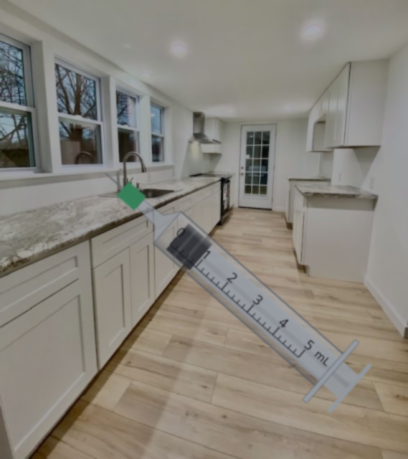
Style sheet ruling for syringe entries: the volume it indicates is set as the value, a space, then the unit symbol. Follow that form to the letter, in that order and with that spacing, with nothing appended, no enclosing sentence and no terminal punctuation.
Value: 0 mL
